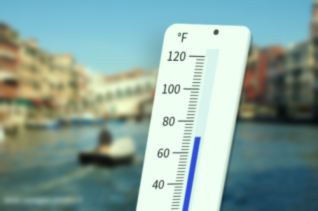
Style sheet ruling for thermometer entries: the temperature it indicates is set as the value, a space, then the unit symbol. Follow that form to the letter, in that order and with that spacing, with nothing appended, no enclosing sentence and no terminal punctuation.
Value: 70 °F
